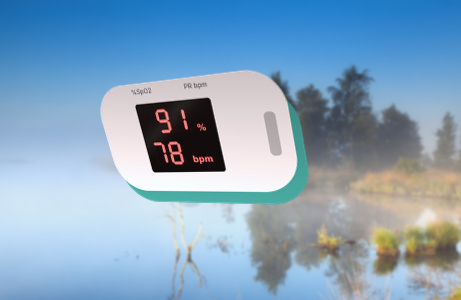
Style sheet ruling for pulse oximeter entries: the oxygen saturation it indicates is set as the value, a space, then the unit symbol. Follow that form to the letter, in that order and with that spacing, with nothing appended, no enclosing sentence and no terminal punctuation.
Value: 91 %
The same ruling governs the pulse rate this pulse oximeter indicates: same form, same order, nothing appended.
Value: 78 bpm
